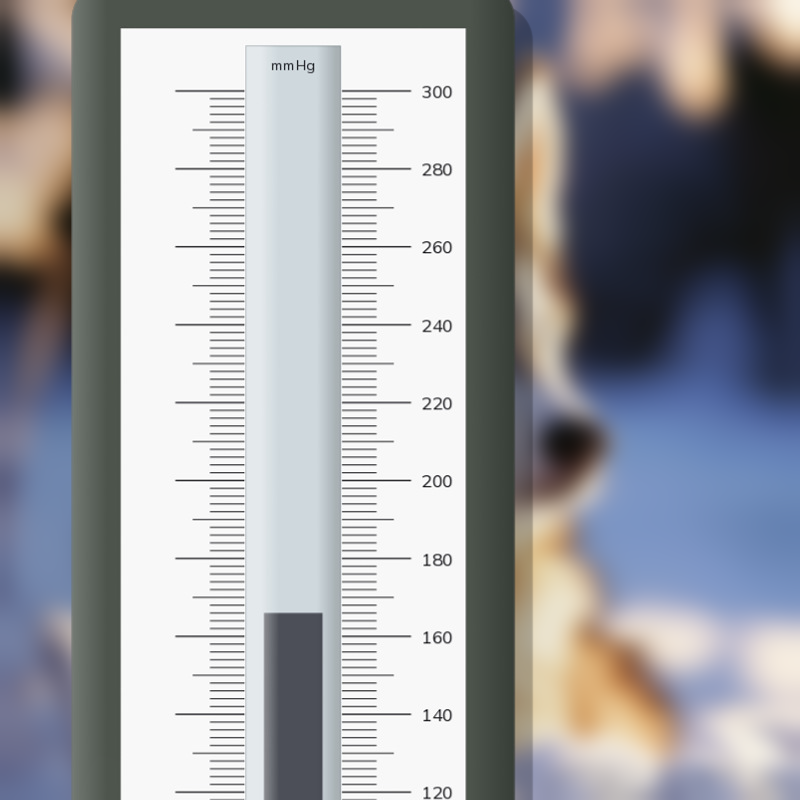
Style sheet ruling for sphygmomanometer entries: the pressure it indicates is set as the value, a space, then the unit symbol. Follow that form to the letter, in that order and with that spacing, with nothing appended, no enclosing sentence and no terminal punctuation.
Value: 166 mmHg
